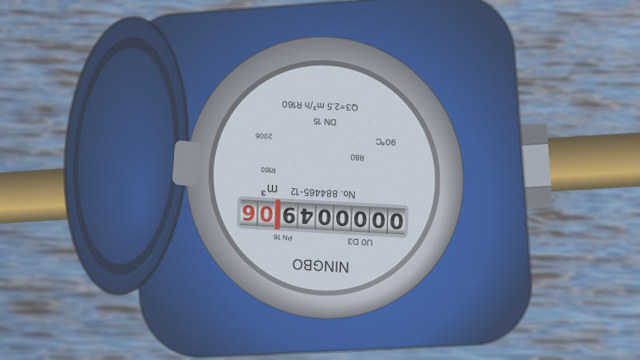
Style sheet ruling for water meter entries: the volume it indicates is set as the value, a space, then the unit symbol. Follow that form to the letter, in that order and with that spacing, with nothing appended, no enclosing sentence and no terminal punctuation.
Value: 49.06 m³
